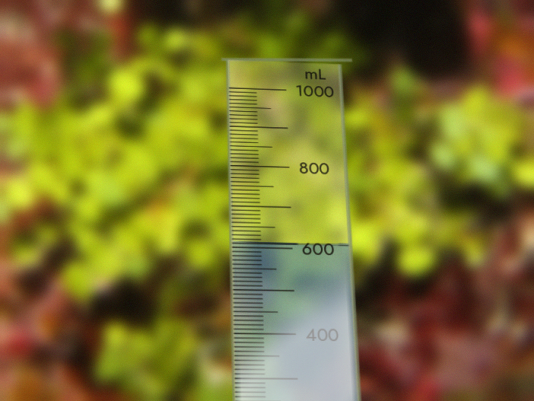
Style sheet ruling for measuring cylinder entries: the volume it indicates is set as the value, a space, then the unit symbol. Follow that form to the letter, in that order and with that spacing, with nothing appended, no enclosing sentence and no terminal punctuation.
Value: 610 mL
